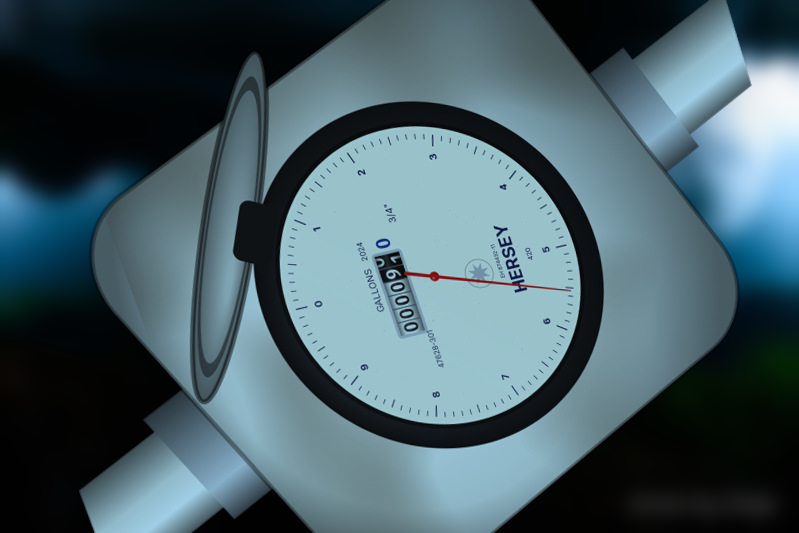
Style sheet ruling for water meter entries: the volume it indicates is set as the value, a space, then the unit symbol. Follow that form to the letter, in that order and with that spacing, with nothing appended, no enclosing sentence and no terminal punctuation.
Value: 905.5 gal
